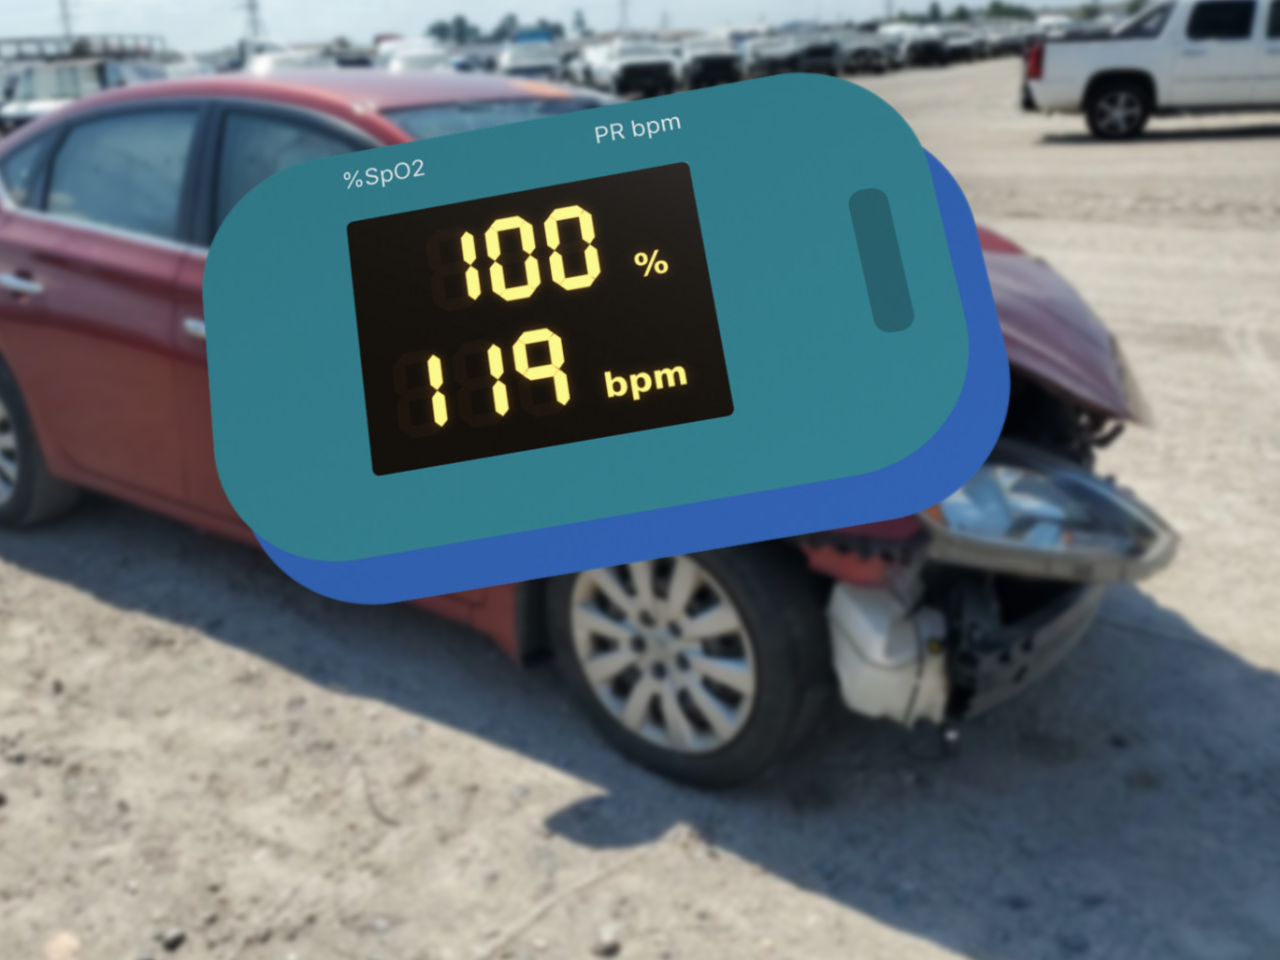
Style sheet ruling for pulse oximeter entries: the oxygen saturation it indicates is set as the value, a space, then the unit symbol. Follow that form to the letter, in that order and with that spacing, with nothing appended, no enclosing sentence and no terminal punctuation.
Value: 100 %
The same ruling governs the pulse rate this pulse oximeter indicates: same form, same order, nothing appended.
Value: 119 bpm
